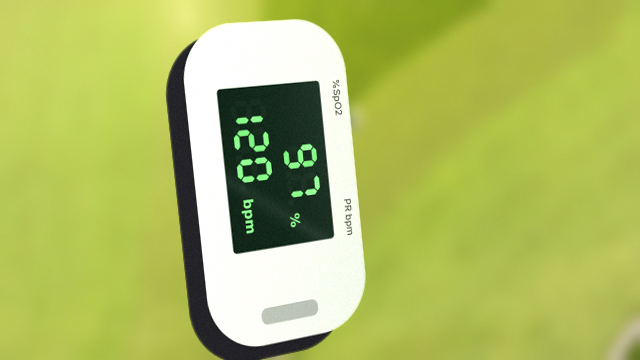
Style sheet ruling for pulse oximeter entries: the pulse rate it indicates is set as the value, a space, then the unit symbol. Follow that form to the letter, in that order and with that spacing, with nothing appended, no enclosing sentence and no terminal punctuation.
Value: 120 bpm
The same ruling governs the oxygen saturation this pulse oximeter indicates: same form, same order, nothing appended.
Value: 97 %
